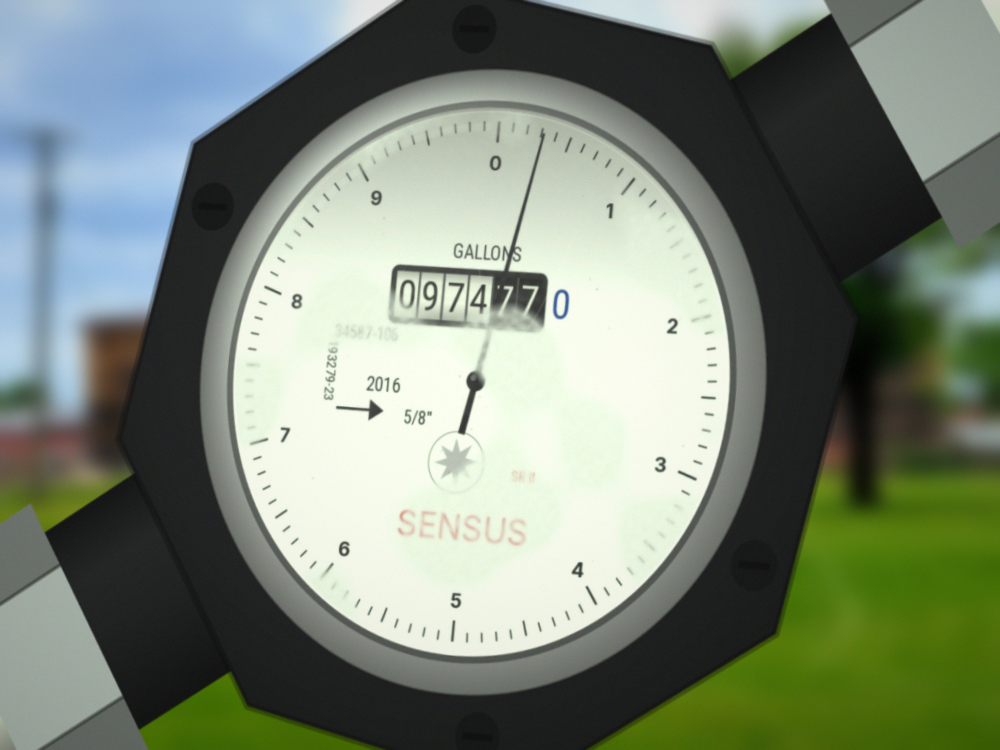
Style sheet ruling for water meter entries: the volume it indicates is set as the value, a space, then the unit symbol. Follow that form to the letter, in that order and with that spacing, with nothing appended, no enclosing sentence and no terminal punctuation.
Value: 974770.3 gal
